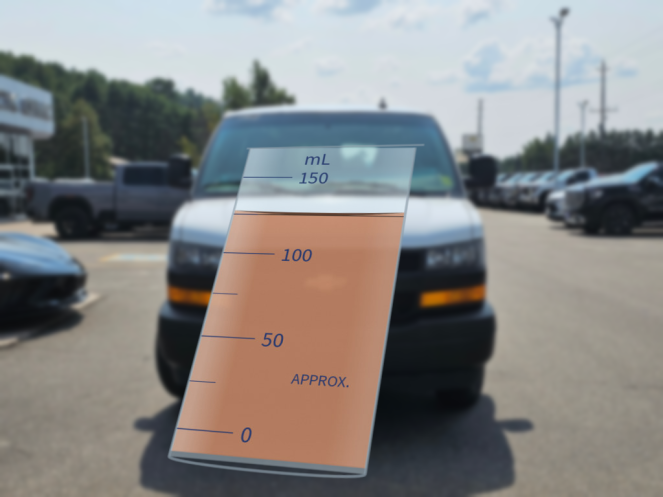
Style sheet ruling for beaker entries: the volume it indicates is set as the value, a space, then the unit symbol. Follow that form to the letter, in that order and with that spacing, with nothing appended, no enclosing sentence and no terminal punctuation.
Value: 125 mL
